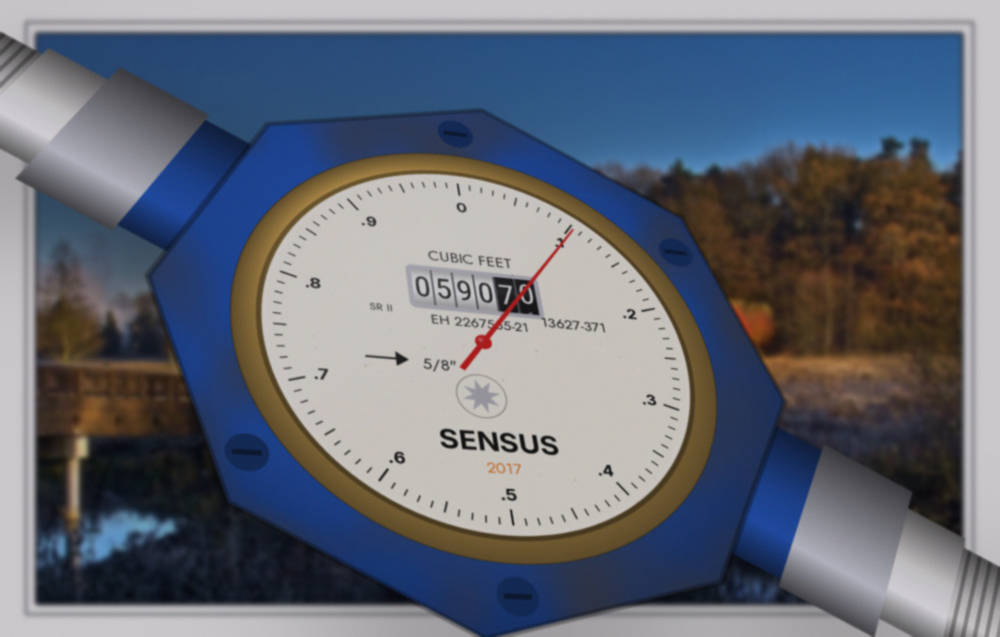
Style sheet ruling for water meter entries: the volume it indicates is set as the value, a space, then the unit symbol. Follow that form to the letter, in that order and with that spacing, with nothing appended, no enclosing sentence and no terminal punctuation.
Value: 59070.10 ft³
